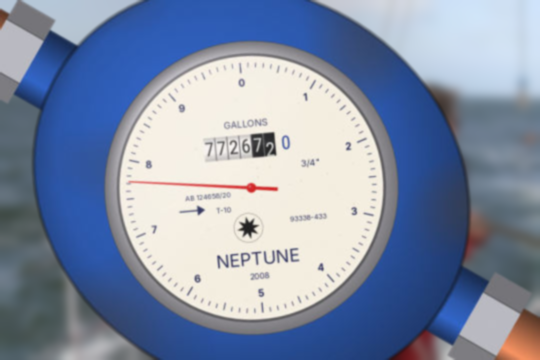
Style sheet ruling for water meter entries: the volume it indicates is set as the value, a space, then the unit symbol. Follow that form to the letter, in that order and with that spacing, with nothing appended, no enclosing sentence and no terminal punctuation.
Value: 7726717.7 gal
